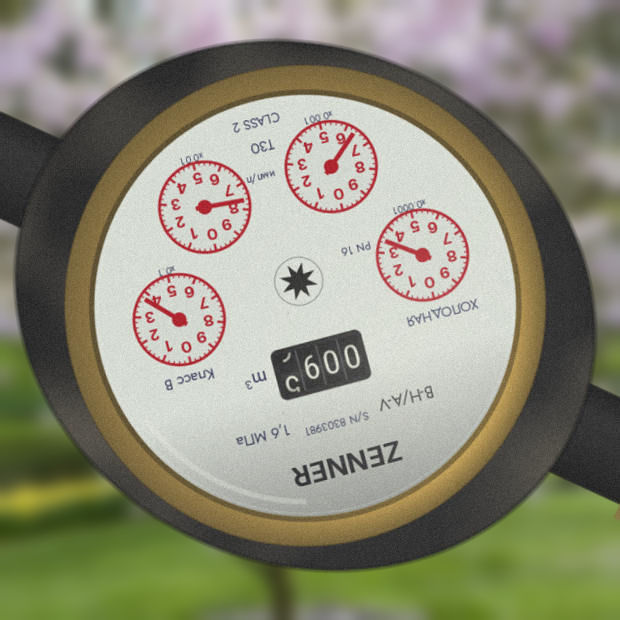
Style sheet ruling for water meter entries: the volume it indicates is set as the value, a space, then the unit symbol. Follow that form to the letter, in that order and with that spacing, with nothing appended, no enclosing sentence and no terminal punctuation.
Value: 95.3763 m³
